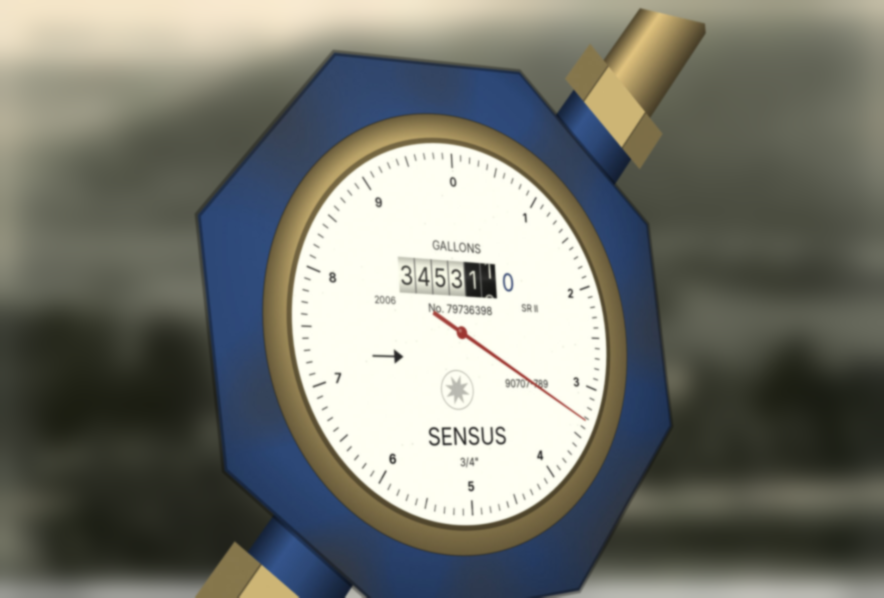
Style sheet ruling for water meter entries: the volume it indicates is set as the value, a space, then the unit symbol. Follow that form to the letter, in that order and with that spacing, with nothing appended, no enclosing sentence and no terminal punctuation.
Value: 3453113.3 gal
